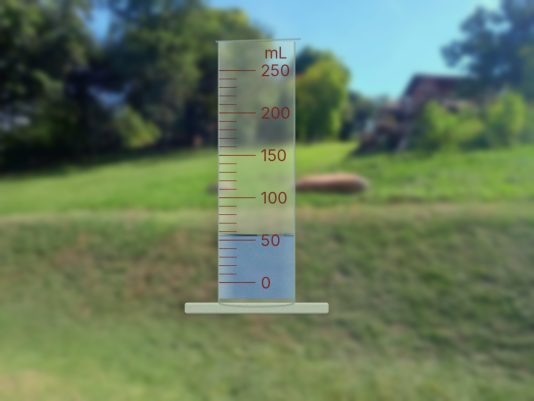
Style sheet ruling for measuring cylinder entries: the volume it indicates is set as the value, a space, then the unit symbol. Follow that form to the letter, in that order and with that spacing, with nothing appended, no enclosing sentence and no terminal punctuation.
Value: 55 mL
